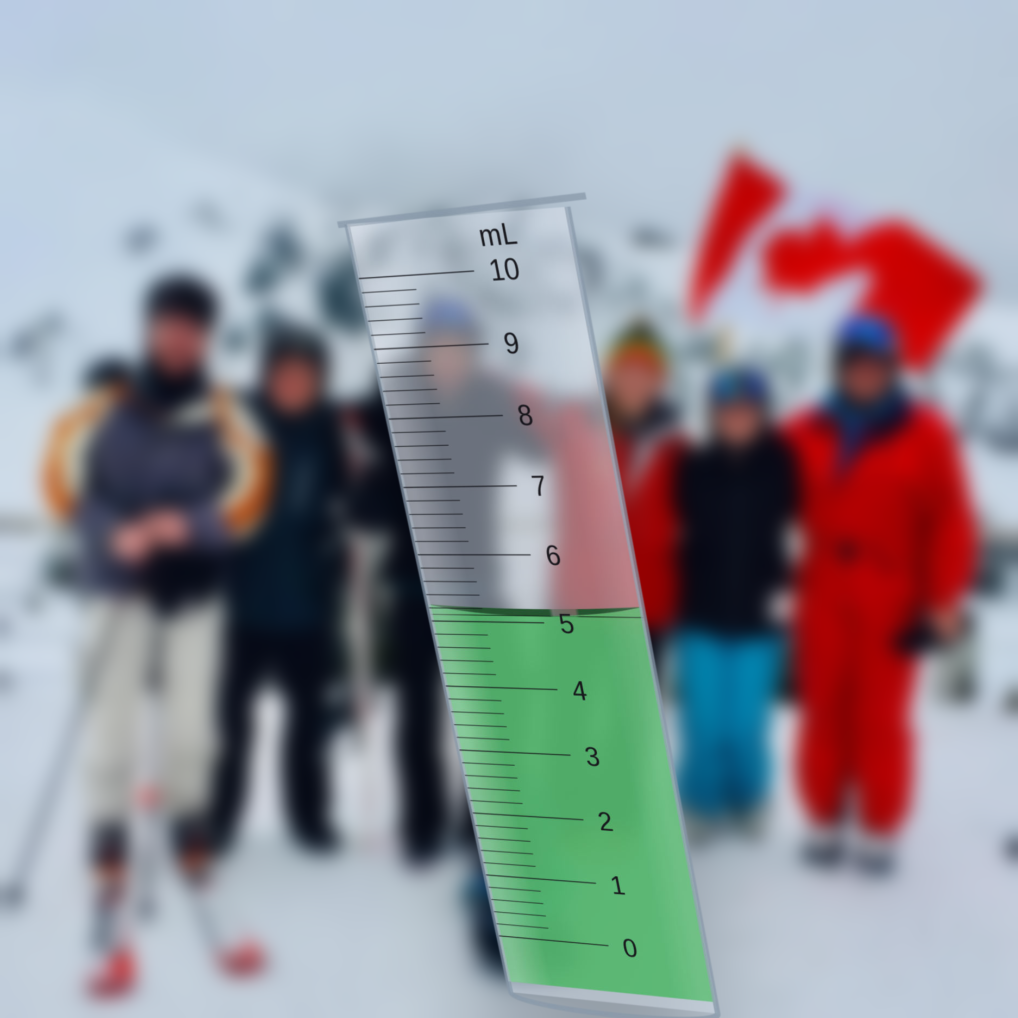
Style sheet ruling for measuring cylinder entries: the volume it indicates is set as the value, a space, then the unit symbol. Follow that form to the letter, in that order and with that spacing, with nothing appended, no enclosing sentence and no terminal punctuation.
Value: 5.1 mL
